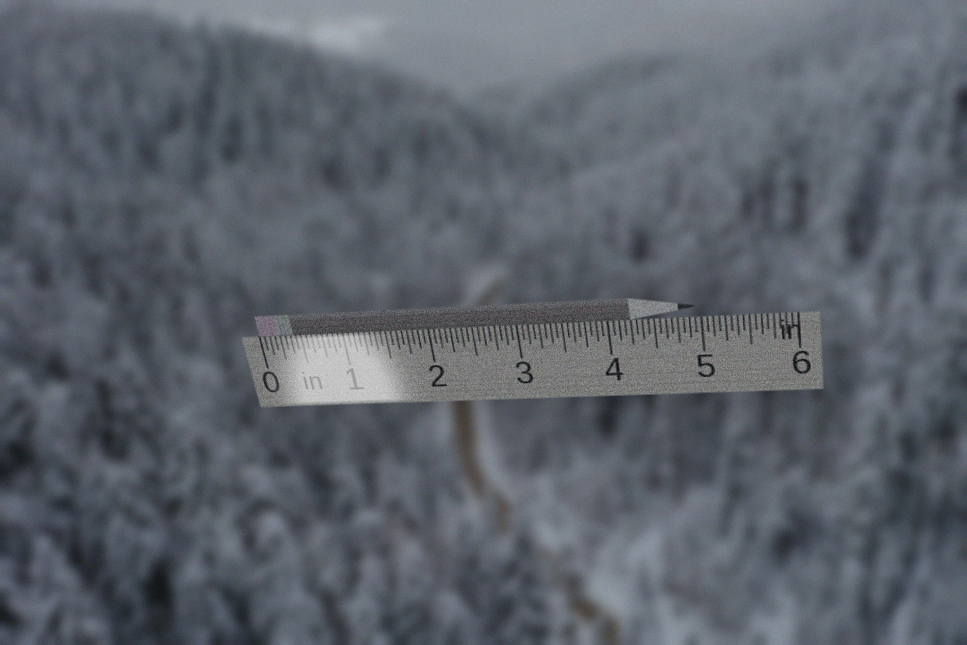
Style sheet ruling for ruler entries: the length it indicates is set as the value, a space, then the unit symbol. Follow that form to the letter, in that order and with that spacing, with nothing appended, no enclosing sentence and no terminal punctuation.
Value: 4.9375 in
